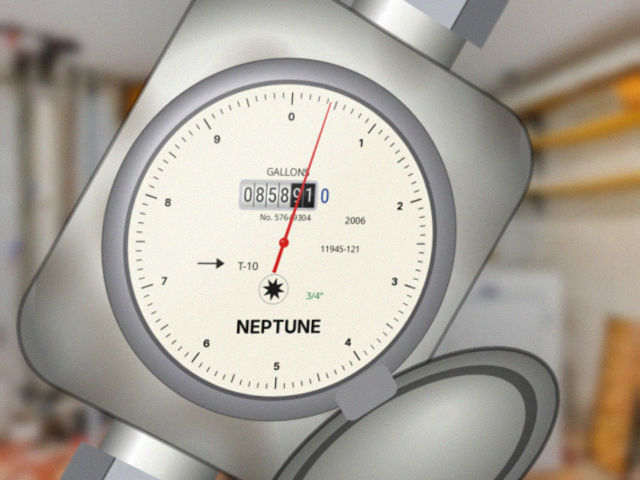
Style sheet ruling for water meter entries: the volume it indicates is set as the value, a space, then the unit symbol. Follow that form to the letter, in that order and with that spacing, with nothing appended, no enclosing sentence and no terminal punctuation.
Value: 858910.4 gal
